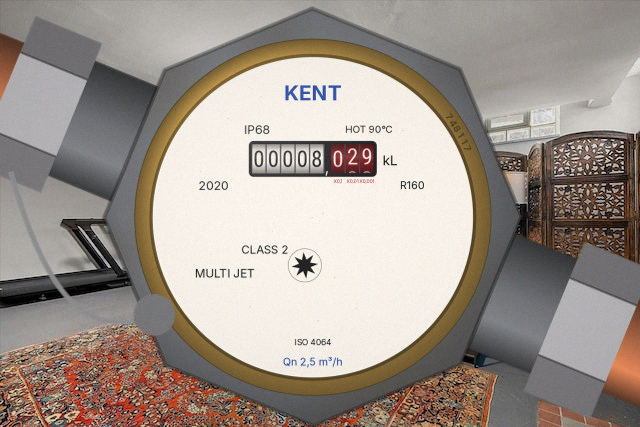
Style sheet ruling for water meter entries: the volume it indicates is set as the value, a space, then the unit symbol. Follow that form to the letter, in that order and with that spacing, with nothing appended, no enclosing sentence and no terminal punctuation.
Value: 8.029 kL
